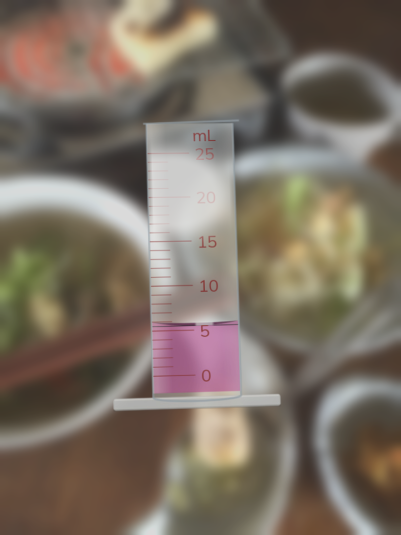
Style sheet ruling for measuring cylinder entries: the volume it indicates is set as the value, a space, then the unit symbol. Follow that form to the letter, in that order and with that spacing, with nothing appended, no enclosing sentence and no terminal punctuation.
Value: 5.5 mL
